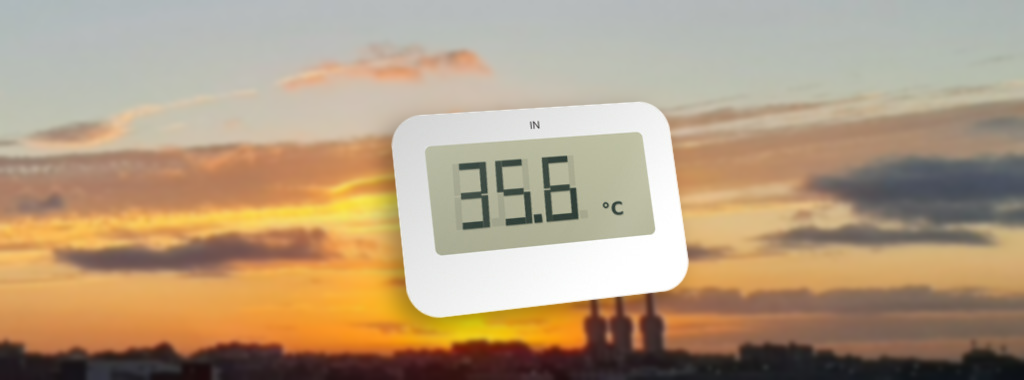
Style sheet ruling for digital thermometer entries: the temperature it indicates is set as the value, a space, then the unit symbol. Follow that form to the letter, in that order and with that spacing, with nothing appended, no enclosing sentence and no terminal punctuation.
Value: 35.6 °C
